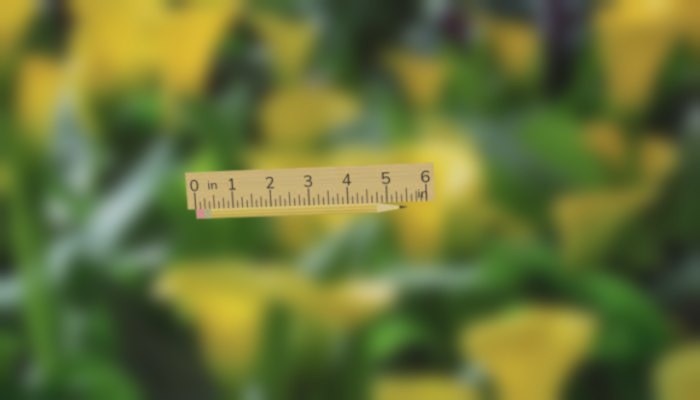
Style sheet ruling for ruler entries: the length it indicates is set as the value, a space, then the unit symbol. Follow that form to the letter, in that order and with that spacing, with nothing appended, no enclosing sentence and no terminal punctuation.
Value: 5.5 in
